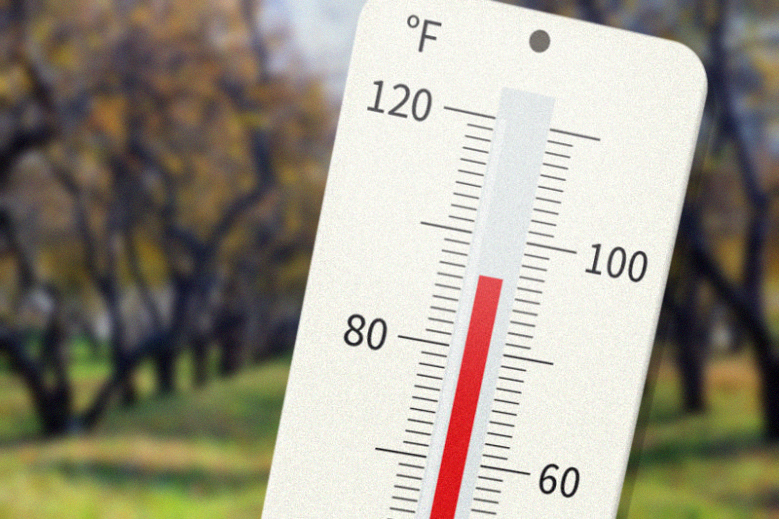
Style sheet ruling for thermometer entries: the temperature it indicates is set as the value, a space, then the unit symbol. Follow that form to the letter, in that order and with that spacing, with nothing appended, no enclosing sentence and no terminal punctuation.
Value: 93 °F
